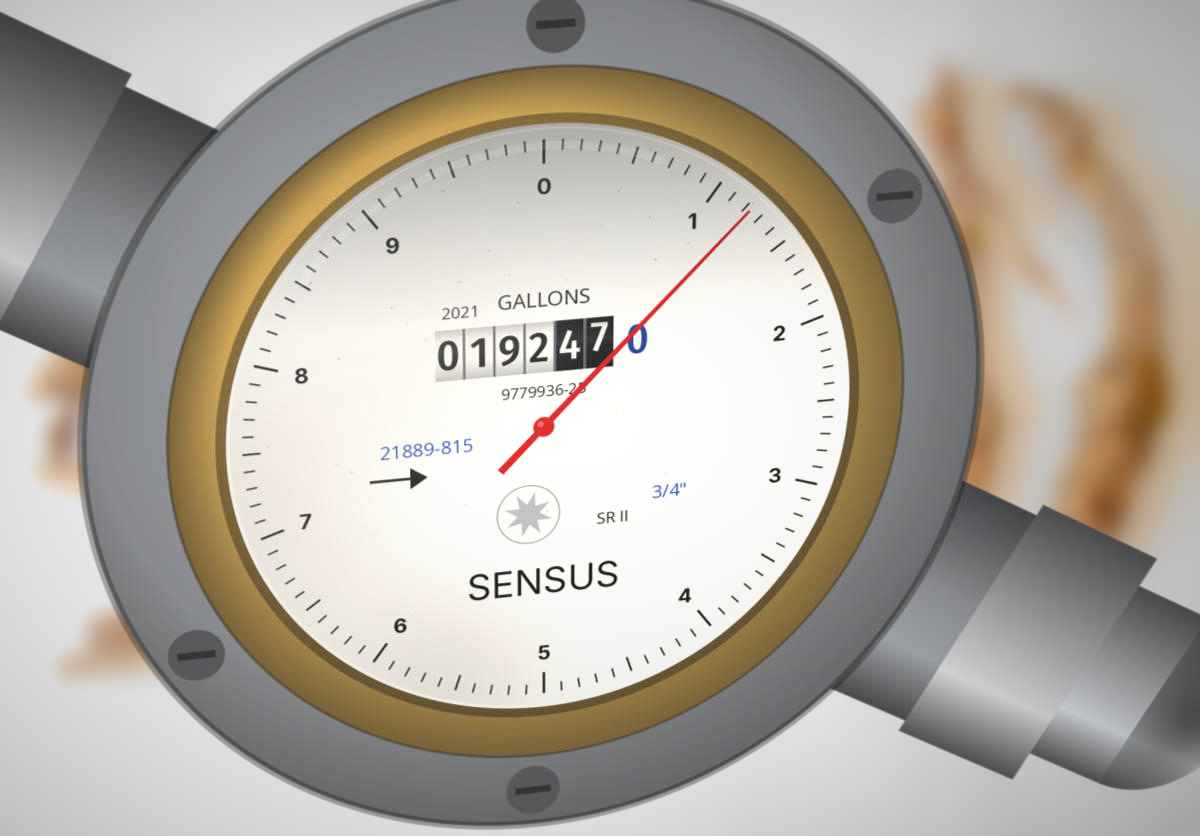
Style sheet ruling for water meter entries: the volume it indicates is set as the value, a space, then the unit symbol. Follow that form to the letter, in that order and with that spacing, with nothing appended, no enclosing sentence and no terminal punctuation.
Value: 192471.2 gal
